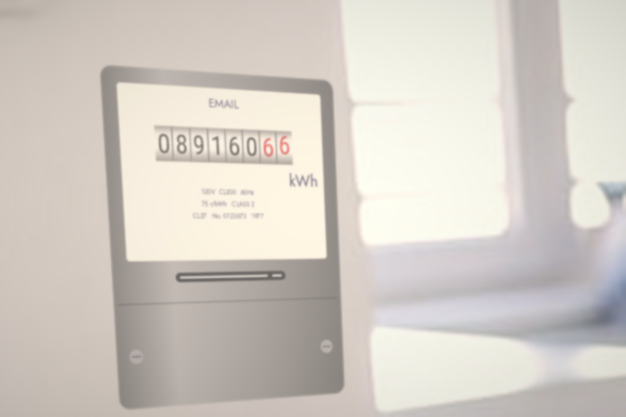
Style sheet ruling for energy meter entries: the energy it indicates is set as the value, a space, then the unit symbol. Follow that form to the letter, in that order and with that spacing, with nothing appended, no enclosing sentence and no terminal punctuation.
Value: 89160.66 kWh
